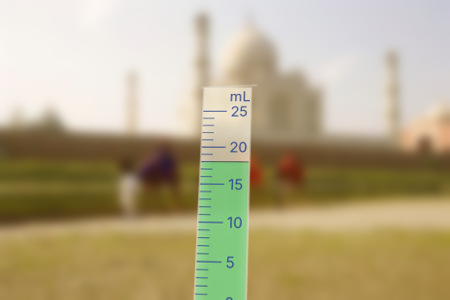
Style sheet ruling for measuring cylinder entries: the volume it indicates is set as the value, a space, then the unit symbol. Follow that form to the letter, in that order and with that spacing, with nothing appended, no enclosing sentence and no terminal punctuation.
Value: 18 mL
